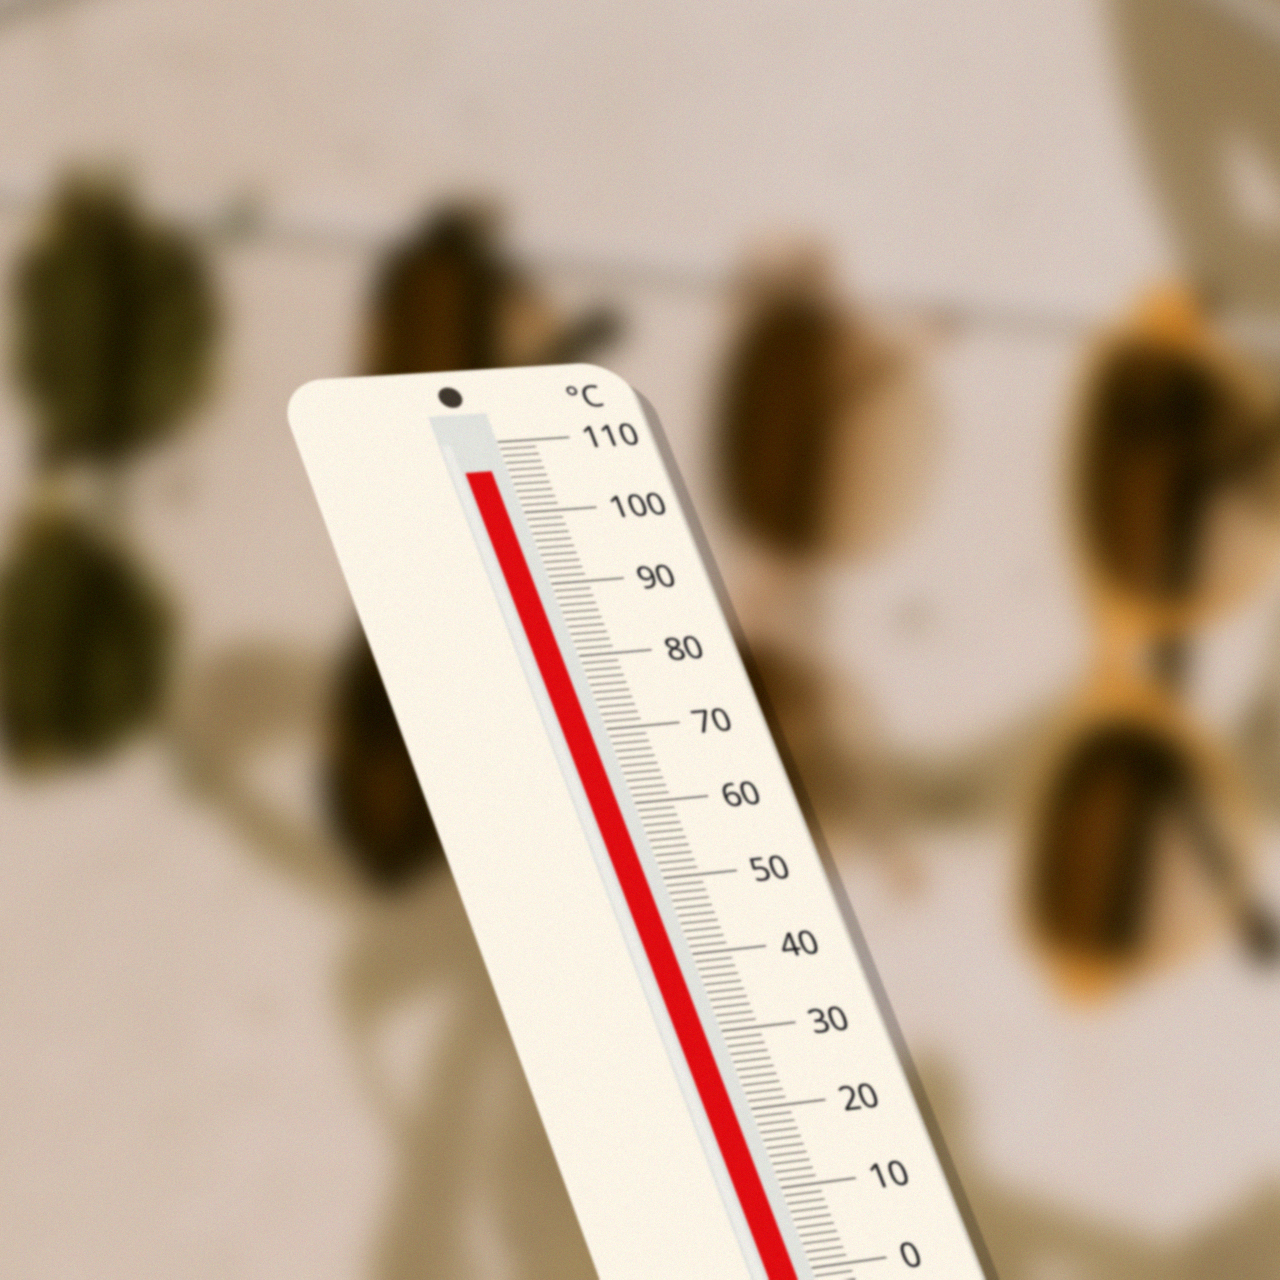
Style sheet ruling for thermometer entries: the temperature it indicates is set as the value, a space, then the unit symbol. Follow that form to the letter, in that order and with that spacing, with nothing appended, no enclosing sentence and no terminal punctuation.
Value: 106 °C
